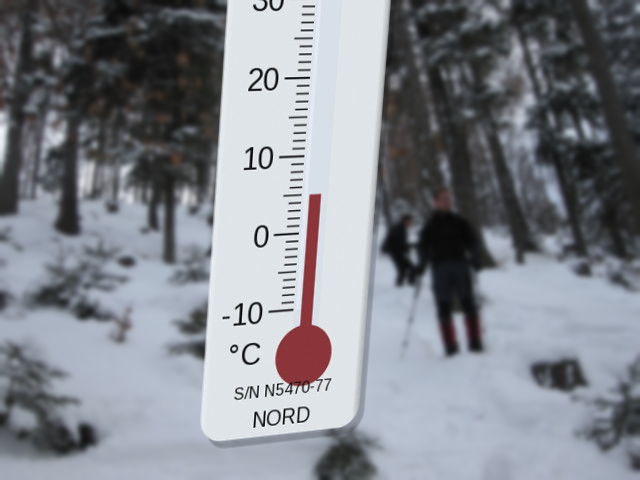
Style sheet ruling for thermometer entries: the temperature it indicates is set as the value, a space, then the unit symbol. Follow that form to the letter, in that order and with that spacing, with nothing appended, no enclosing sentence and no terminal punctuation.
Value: 5 °C
